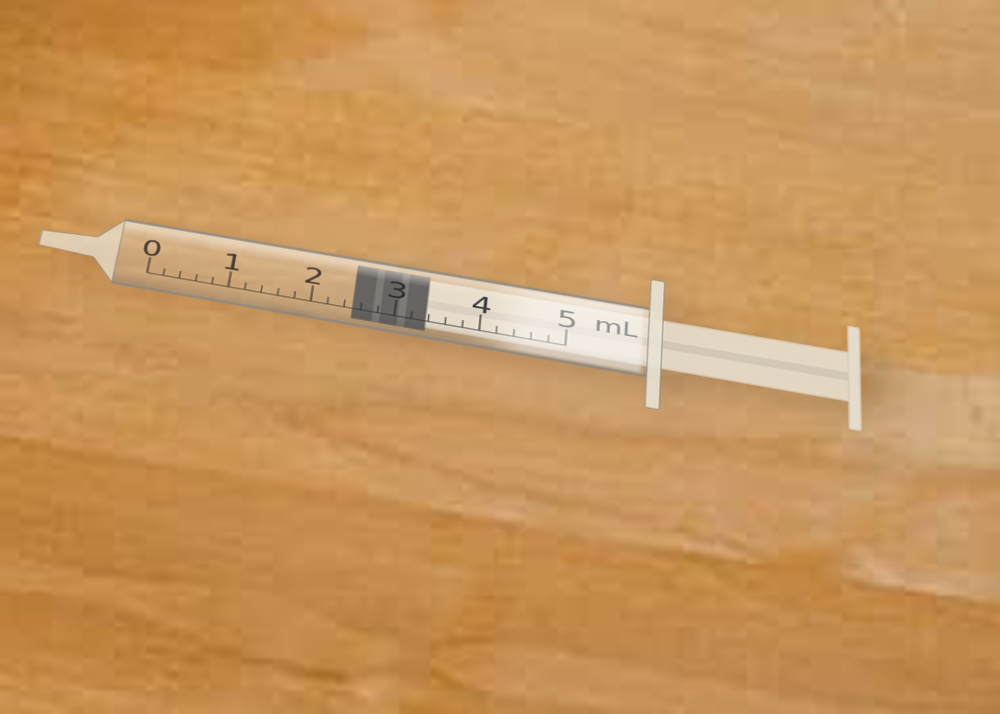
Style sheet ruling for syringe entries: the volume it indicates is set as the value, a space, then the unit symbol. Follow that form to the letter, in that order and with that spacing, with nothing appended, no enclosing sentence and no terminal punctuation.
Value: 2.5 mL
